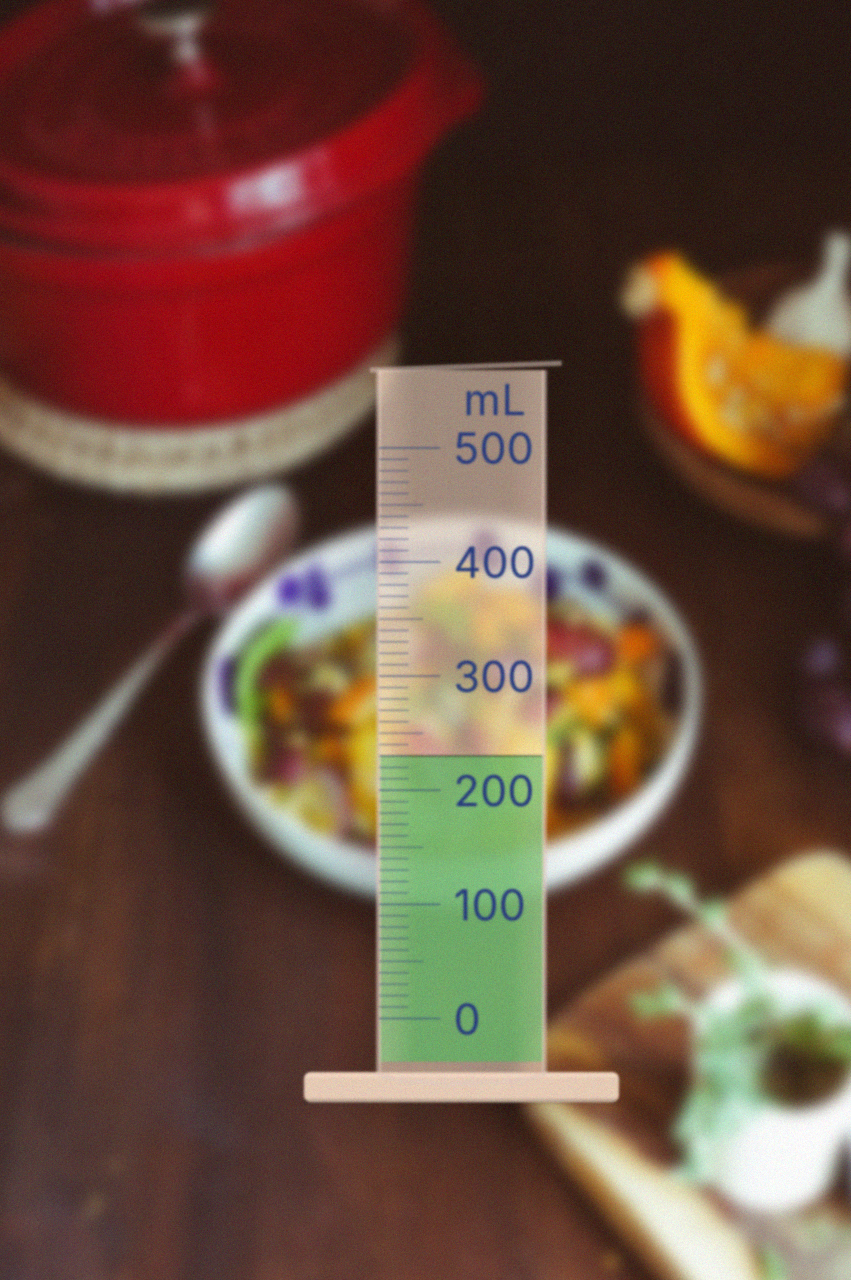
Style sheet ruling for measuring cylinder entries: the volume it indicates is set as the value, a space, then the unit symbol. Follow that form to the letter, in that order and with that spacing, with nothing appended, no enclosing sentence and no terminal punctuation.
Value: 230 mL
